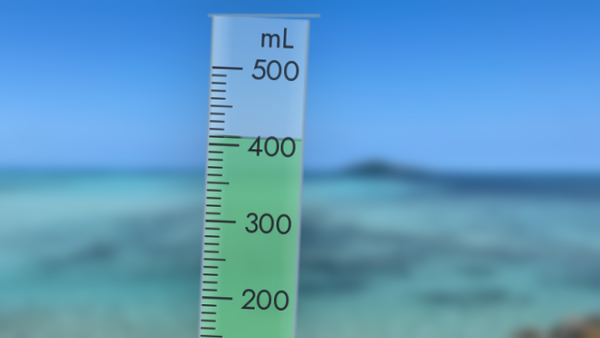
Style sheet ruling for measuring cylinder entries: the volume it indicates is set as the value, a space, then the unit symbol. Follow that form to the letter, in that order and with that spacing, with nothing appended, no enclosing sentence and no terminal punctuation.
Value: 410 mL
